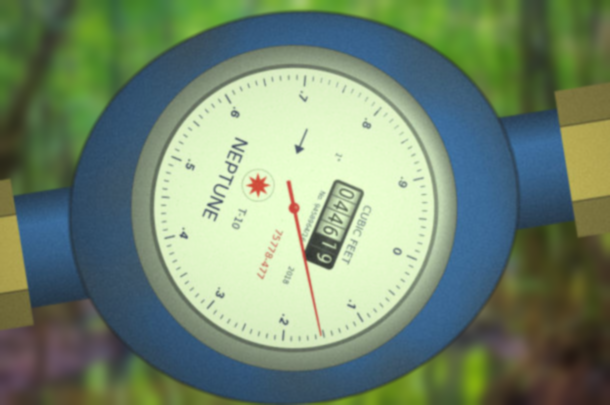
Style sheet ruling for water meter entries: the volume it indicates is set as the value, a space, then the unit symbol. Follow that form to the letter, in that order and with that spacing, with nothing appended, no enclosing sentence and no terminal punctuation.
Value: 44619.15 ft³
